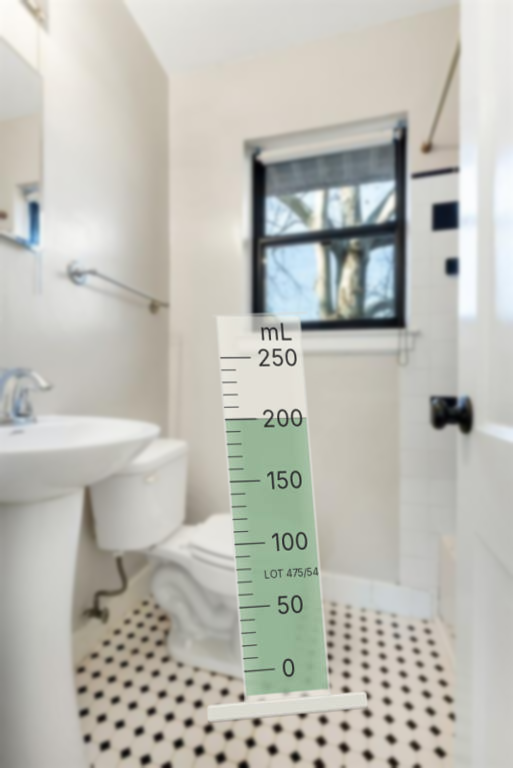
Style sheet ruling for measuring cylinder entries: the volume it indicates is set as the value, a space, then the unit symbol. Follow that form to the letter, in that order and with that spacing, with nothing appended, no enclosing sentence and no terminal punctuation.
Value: 200 mL
